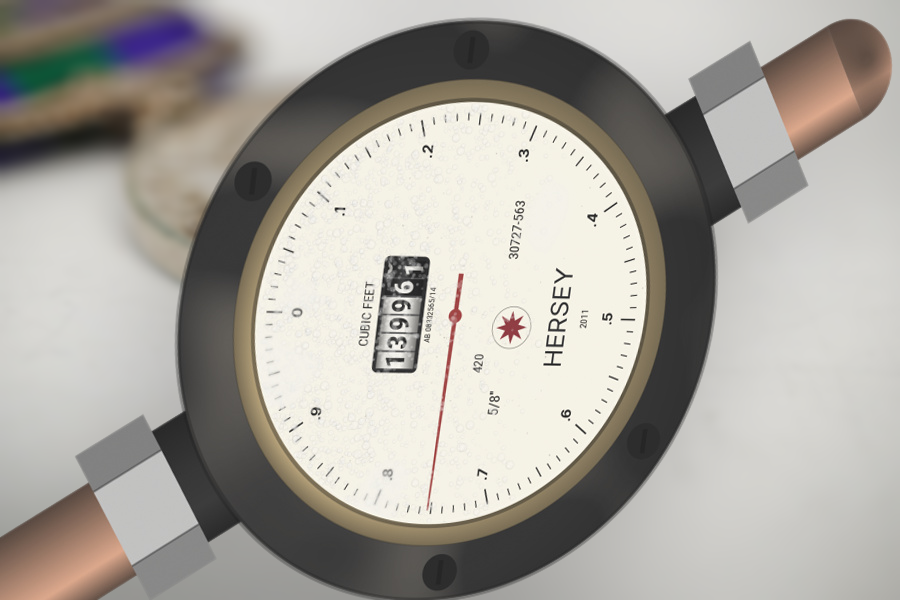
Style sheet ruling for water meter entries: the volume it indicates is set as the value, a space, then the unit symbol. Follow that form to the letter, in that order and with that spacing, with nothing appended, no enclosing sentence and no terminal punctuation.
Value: 139960.75 ft³
